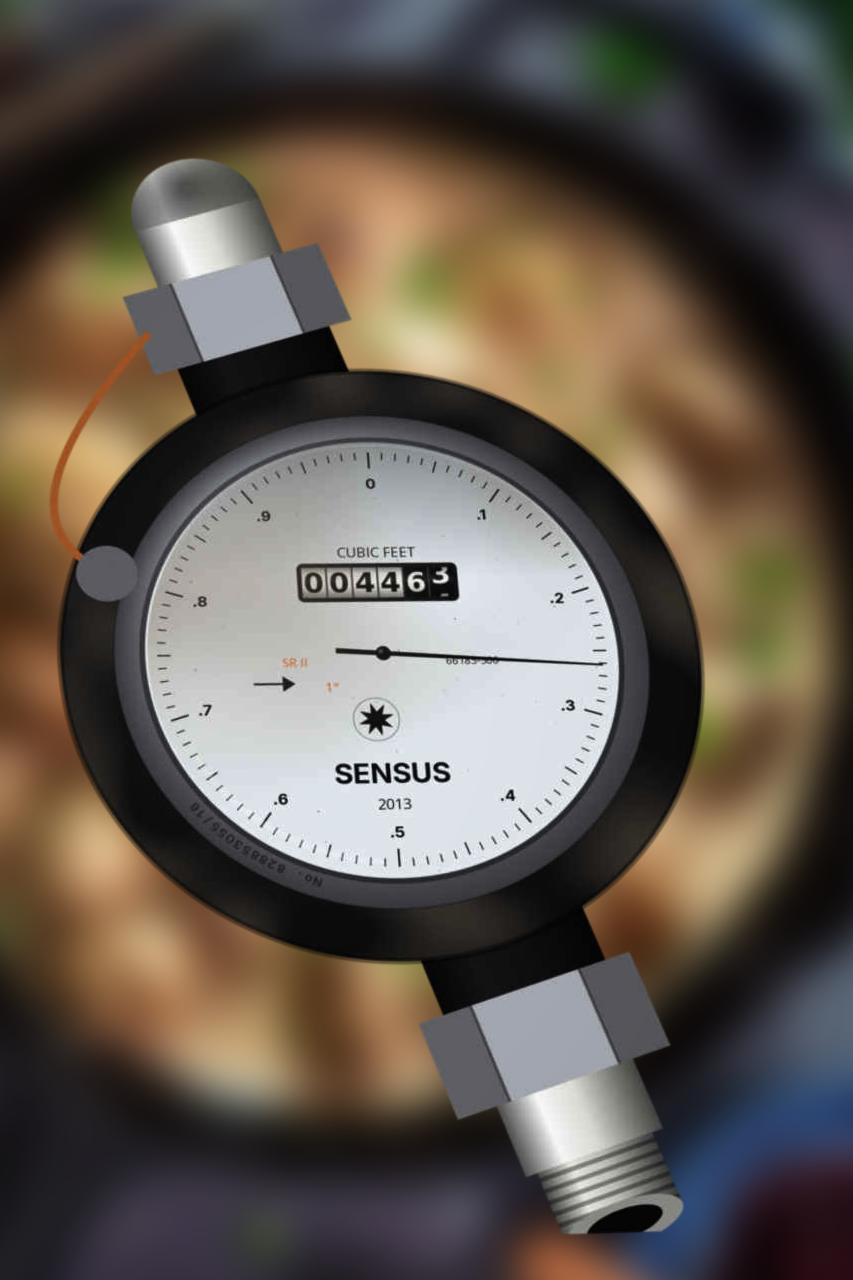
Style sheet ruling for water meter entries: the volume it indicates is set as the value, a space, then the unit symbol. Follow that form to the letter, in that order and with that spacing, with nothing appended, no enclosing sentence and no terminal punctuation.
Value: 4463.26 ft³
